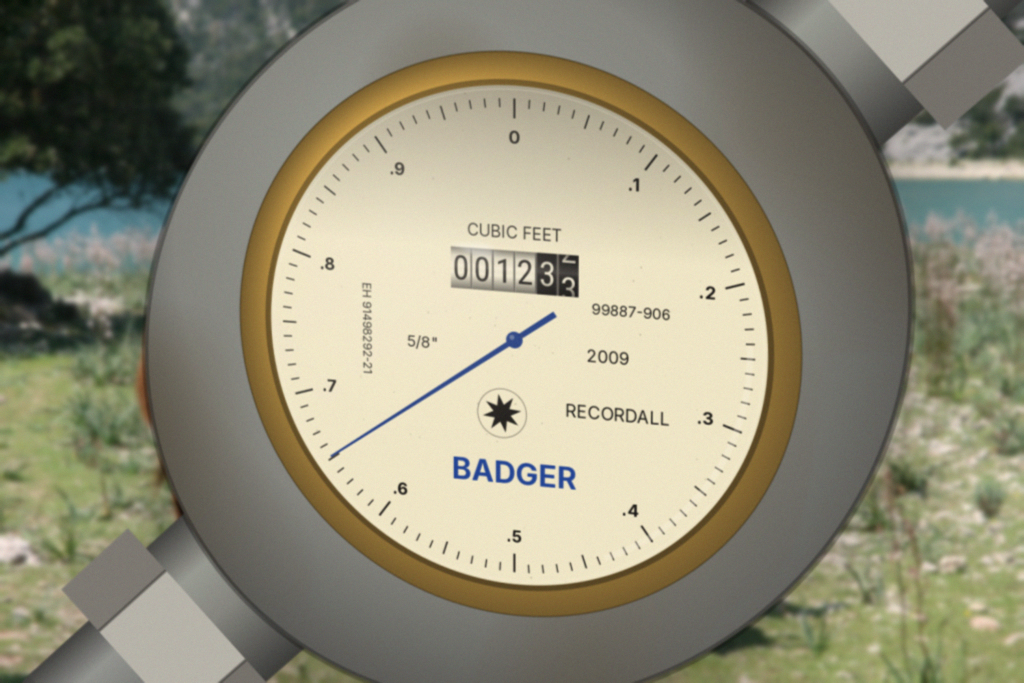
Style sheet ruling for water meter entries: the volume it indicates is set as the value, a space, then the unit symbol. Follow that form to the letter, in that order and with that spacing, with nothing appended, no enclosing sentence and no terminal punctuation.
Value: 1232.65 ft³
